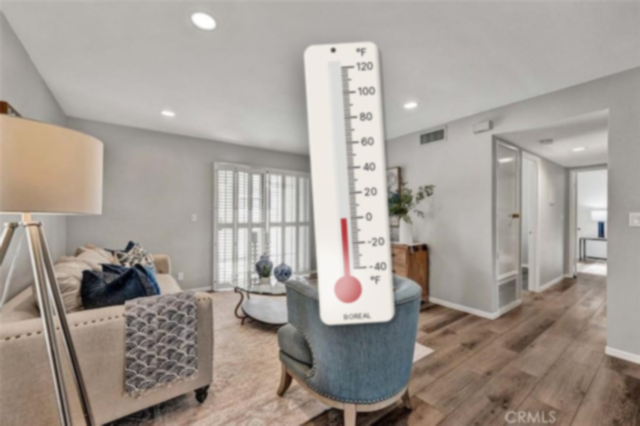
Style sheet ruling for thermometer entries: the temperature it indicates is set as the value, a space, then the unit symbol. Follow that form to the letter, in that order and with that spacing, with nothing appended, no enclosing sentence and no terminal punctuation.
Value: 0 °F
